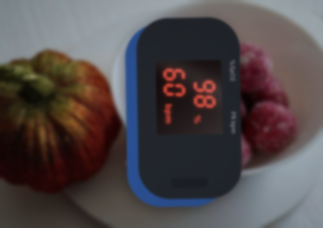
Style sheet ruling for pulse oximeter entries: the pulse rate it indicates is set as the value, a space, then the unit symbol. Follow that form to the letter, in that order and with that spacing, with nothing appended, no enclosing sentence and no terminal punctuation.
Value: 60 bpm
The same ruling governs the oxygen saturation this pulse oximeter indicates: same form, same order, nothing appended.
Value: 98 %
